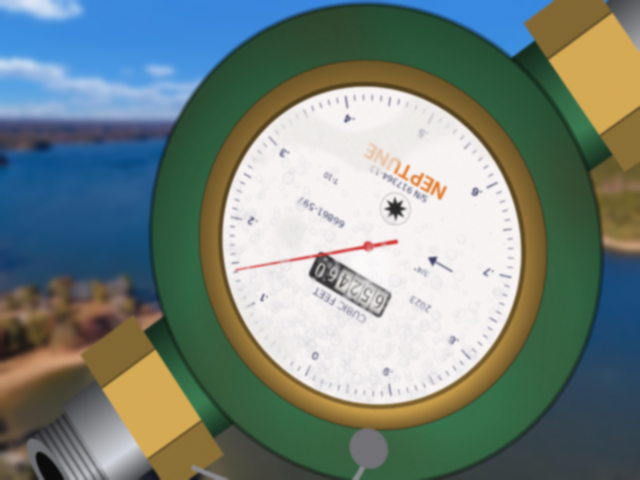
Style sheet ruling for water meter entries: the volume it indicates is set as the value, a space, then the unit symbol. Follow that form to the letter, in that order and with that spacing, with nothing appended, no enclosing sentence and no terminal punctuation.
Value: 652460.14 ft³
